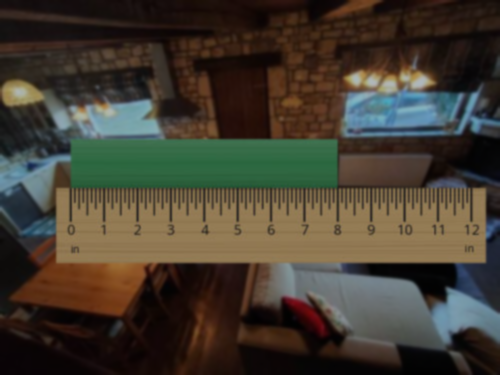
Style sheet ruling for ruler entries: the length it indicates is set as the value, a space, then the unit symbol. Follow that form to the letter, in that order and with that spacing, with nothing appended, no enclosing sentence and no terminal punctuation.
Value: 8 in
